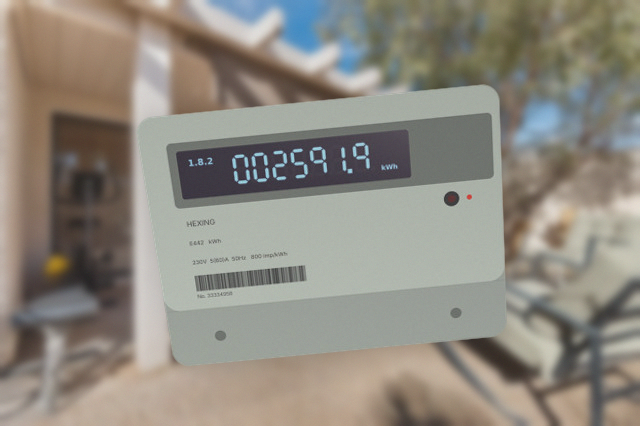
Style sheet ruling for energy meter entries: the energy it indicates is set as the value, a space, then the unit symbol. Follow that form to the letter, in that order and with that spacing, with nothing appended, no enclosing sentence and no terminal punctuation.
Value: 2591.9 kWh
